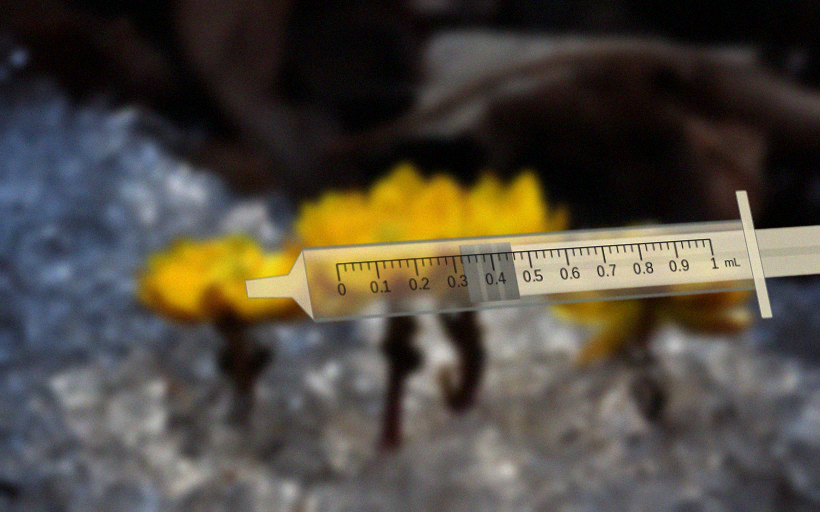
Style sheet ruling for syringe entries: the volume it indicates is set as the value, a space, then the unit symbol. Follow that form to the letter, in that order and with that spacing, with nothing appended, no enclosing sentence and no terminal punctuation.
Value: 0.32 mL
